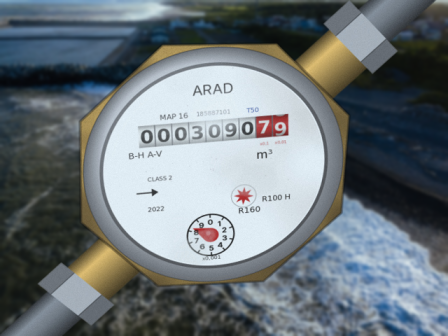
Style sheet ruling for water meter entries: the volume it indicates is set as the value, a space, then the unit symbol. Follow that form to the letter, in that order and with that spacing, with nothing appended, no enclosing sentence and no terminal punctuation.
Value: 3090.788 m³
